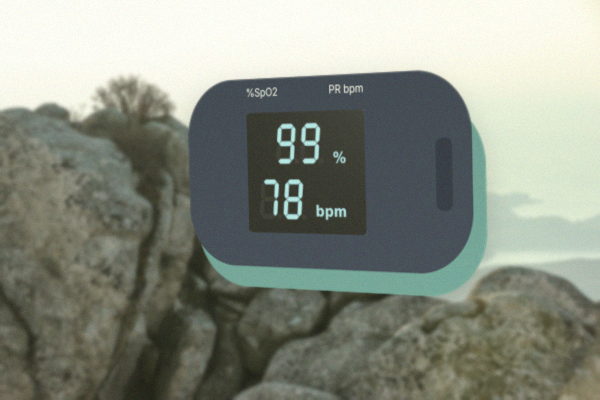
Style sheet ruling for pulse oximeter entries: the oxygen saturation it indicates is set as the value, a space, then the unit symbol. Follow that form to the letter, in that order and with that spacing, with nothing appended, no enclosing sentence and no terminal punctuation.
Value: 99 %
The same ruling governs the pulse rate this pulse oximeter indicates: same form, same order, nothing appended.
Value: 78 bpm
